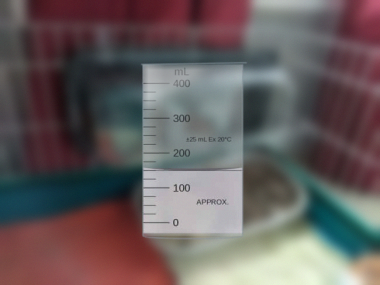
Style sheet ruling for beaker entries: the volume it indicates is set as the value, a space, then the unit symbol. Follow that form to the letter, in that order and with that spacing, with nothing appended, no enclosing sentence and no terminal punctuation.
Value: 150 mL
